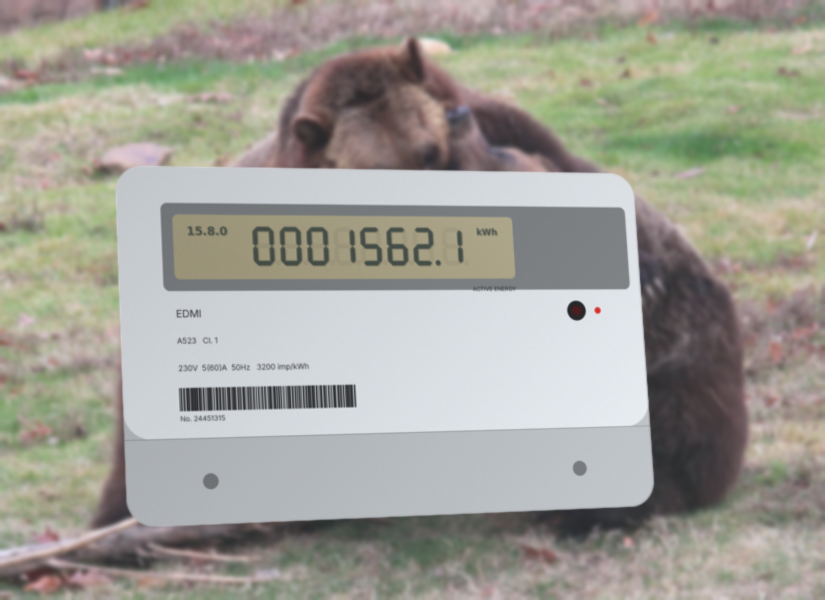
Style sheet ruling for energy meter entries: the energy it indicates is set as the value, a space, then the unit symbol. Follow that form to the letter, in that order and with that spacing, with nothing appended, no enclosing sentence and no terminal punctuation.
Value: 1562.1 kWh
